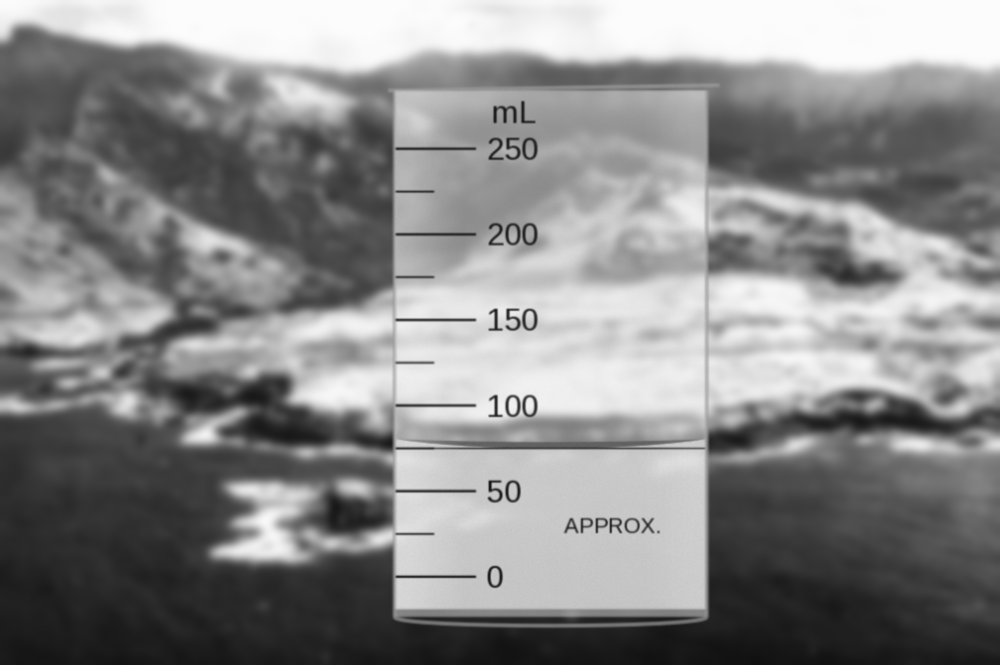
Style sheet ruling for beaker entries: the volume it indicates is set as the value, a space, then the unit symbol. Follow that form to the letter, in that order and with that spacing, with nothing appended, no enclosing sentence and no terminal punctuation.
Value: 75 mL
